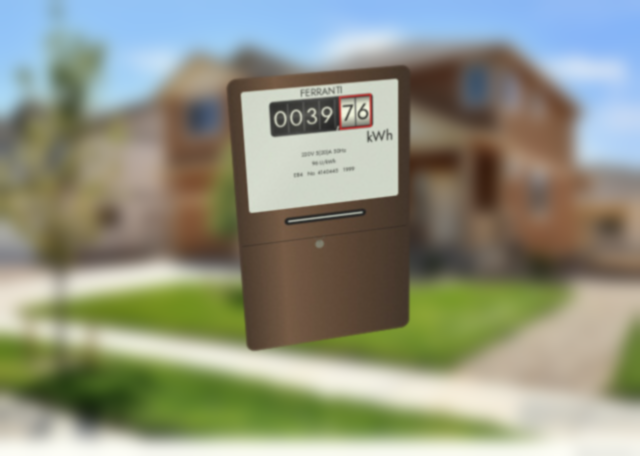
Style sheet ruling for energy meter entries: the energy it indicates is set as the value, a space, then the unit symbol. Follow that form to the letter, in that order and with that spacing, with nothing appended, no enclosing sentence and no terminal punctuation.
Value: 39.76 kWh
